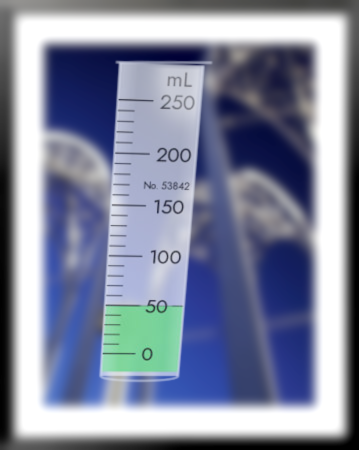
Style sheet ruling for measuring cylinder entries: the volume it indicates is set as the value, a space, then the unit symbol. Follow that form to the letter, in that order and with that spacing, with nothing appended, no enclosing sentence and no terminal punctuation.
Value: 50 mL
